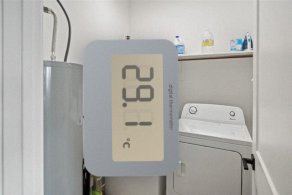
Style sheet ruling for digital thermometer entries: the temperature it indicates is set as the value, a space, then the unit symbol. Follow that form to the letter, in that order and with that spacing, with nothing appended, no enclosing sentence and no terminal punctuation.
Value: 29.1 °C
